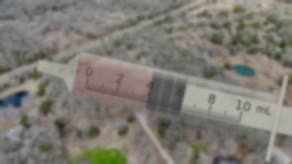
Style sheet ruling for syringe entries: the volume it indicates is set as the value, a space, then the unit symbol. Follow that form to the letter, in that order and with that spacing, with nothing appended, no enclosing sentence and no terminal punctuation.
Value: 4 mL
